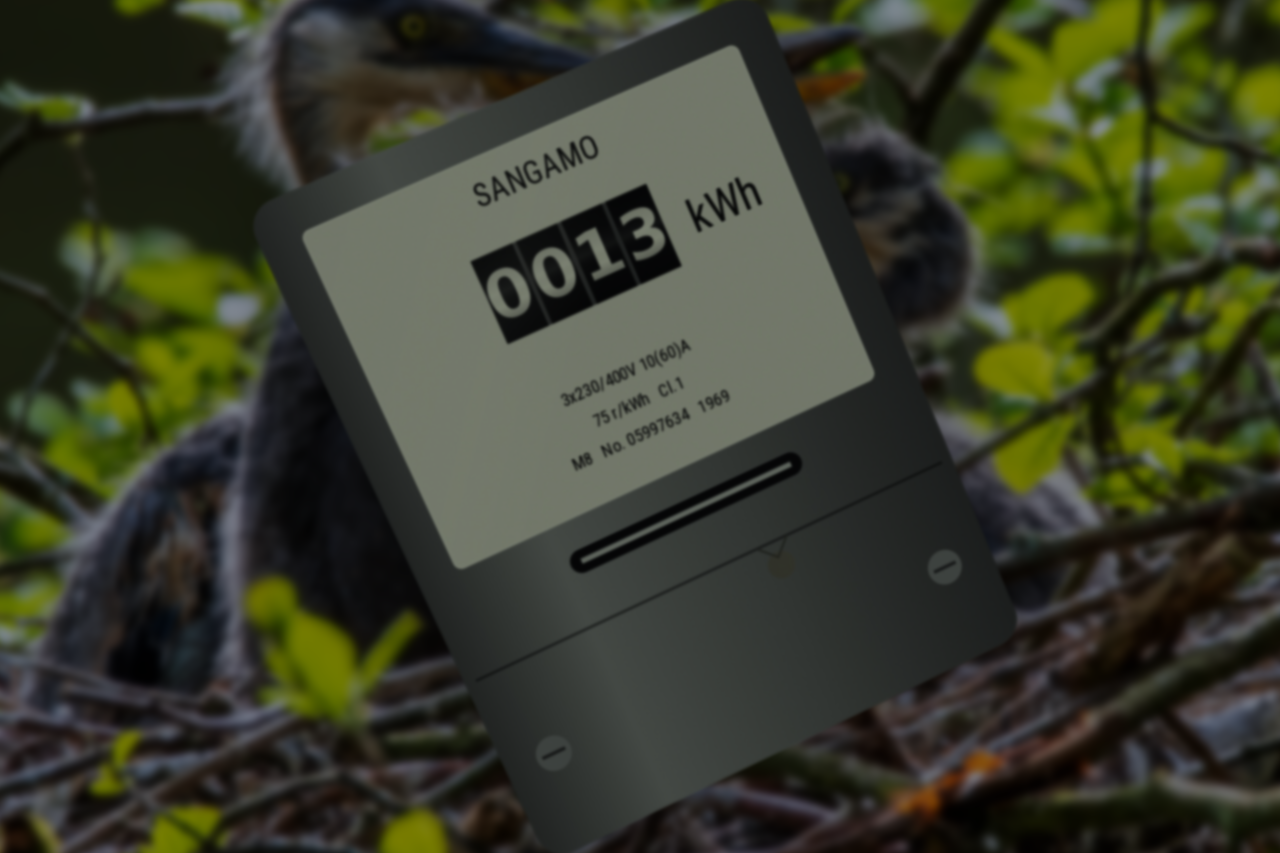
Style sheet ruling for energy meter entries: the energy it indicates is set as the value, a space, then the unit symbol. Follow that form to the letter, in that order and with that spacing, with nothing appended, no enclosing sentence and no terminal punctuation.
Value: 13 kWh
